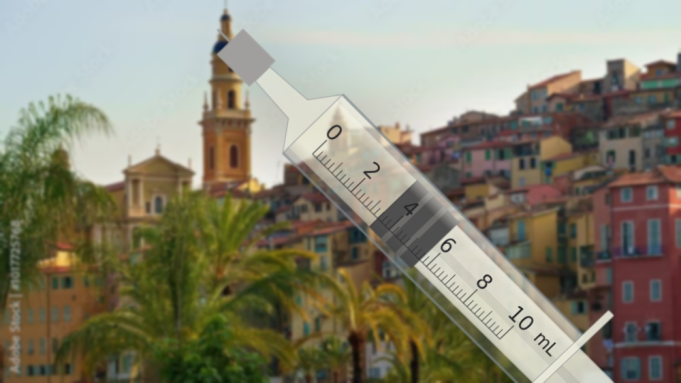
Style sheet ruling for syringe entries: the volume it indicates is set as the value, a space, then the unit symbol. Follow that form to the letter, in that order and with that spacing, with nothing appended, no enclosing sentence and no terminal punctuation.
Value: 3.4 mL
